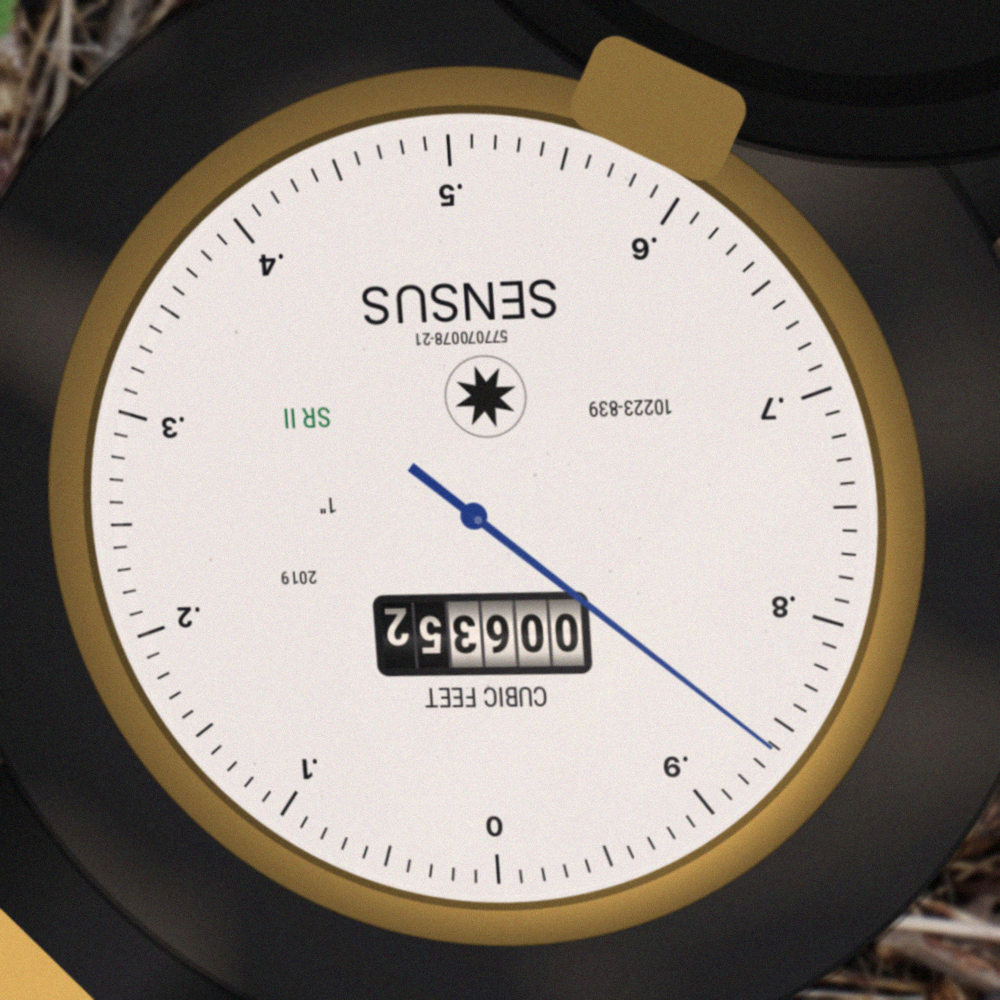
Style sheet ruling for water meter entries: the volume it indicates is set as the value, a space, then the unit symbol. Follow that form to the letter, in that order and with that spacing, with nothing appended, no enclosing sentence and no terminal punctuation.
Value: 6351.86 ft³
